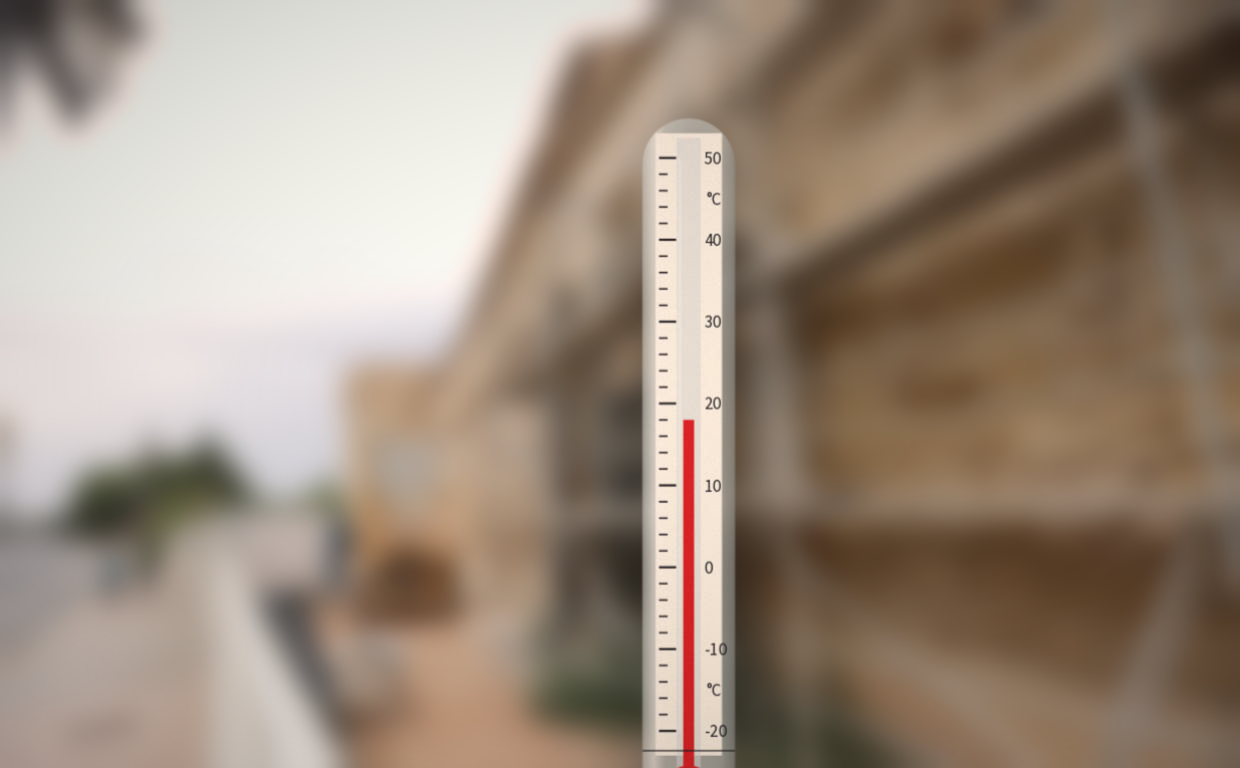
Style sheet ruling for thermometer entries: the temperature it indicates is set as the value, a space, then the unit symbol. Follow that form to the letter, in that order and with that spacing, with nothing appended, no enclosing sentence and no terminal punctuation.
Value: 18 °C
